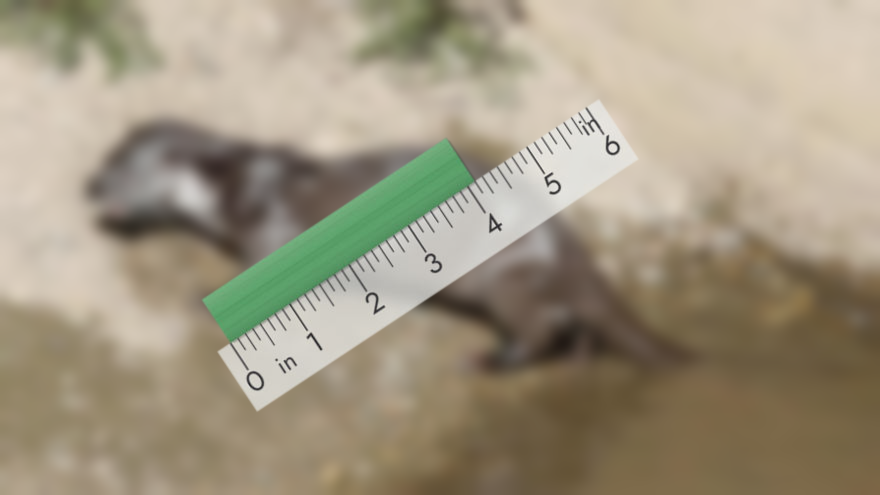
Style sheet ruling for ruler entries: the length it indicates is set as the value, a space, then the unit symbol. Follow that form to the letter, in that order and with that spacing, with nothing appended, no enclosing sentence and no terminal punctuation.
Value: 4.125 in
